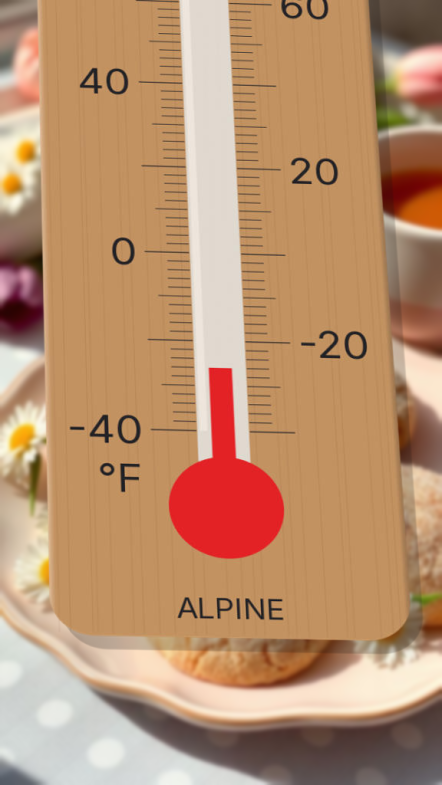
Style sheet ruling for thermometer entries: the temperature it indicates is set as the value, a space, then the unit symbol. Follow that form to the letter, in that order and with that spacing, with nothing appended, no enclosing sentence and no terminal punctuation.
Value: -26 °F
